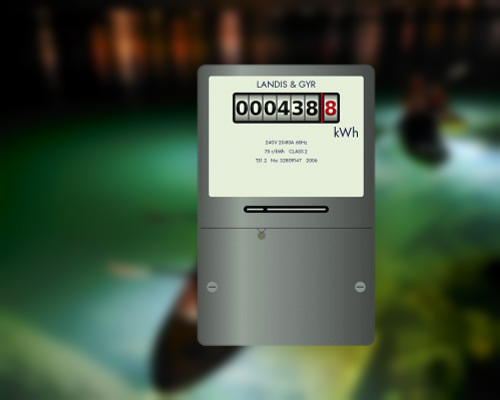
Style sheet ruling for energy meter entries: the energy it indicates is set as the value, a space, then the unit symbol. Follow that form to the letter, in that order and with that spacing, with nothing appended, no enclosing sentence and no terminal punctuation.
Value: 438.8 kWh
